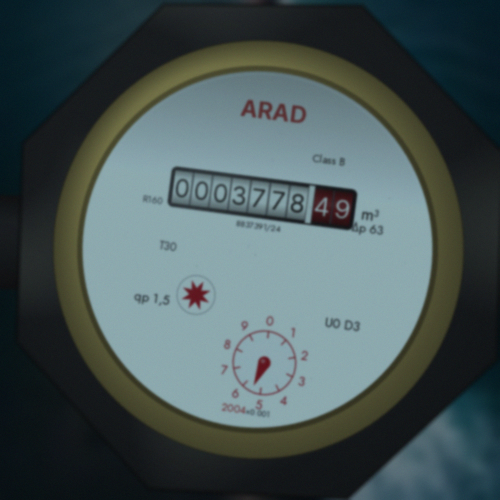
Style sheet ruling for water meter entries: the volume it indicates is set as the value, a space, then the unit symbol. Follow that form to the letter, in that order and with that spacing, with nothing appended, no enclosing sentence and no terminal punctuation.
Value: 3778.495 m³
